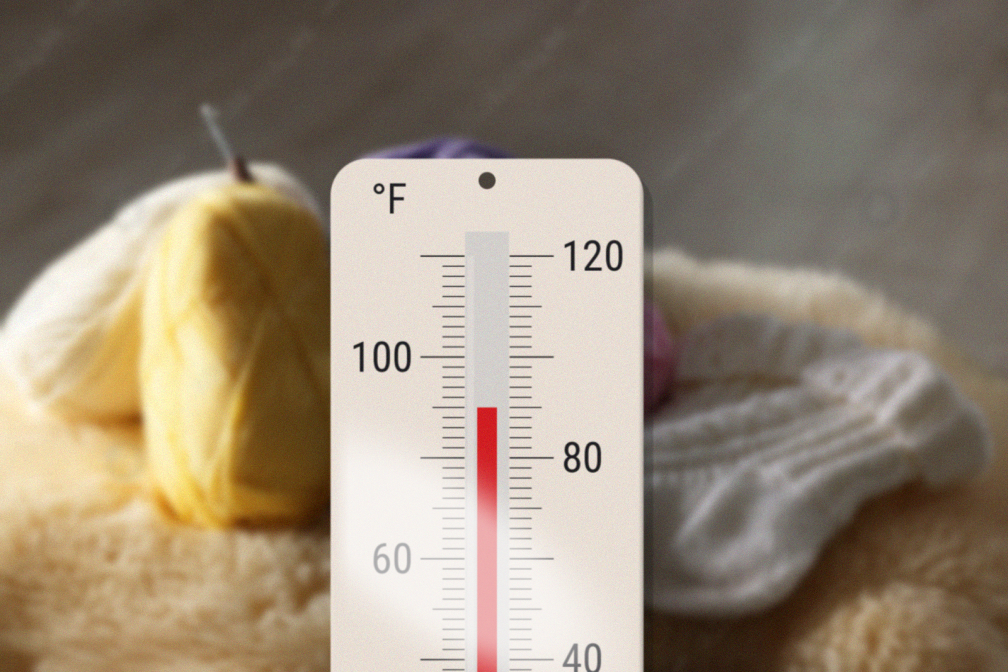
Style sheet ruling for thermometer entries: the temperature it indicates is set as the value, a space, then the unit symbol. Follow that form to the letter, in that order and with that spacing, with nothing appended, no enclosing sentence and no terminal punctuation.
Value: 90 °F
